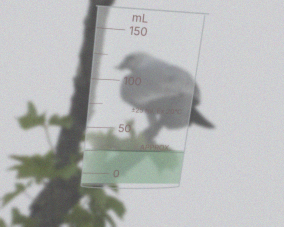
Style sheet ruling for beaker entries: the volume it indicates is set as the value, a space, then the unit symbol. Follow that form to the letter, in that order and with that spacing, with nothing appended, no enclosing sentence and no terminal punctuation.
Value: 25 mL
